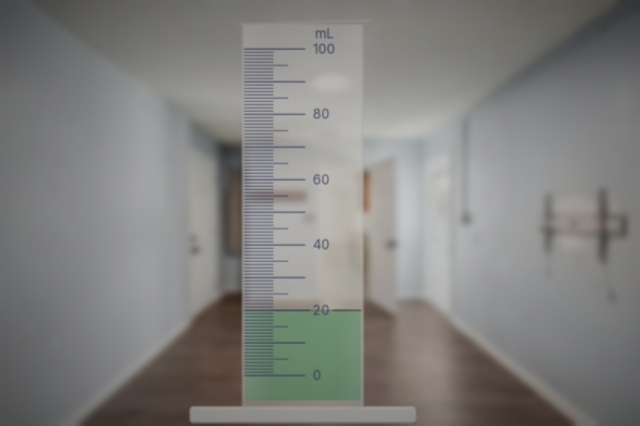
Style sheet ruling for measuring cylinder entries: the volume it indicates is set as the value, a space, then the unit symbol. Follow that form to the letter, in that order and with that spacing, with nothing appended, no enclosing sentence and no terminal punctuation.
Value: 20 mL
